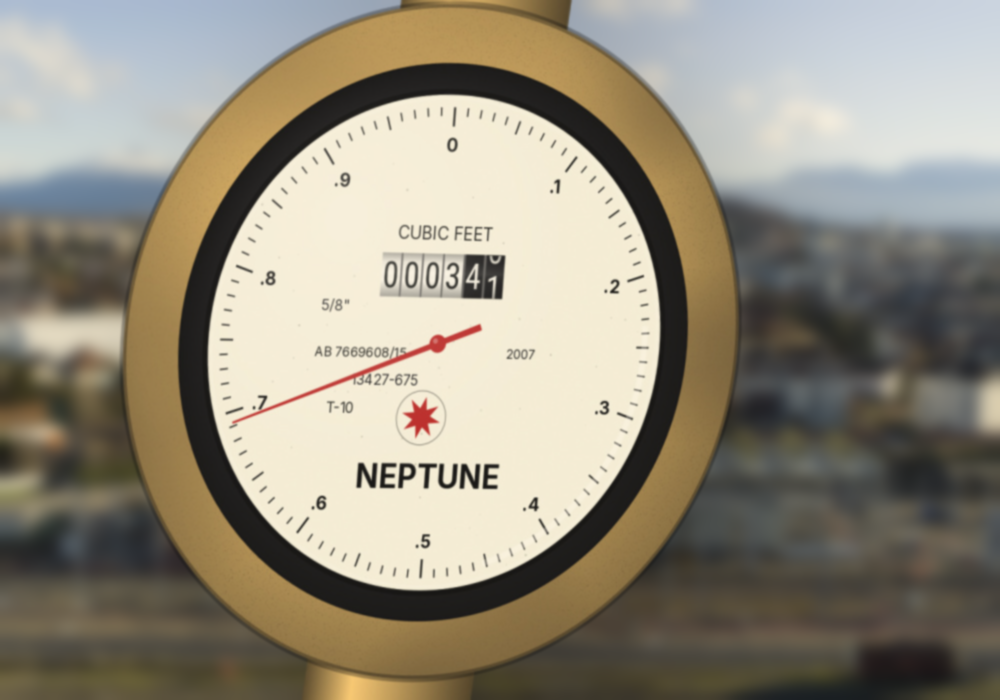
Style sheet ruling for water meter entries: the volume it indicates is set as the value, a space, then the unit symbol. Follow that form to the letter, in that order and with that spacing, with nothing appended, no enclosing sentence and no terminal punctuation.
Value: 340.69 ft³
